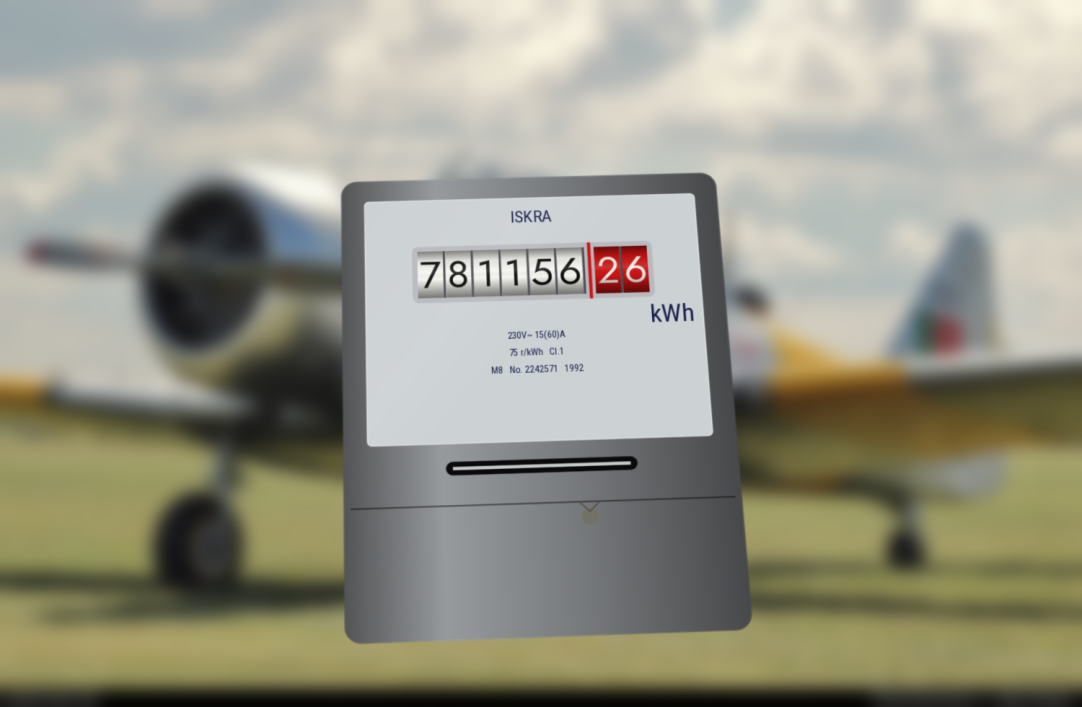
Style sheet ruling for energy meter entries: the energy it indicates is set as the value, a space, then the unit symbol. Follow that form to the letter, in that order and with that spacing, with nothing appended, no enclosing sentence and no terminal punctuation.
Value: 781156.26 kWh
